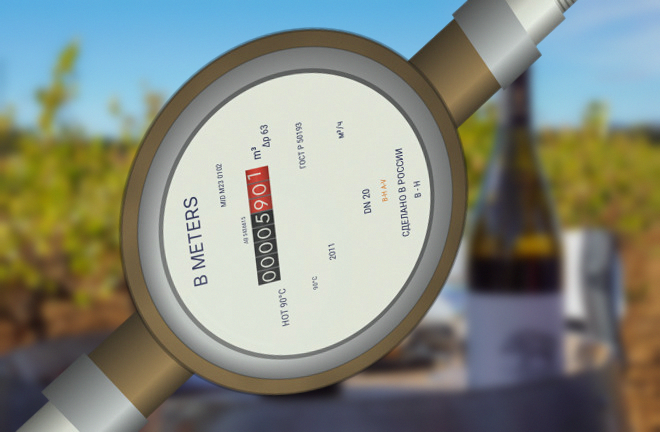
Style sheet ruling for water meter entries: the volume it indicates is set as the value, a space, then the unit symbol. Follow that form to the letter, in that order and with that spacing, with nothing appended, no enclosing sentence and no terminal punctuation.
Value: 5.901 m³
